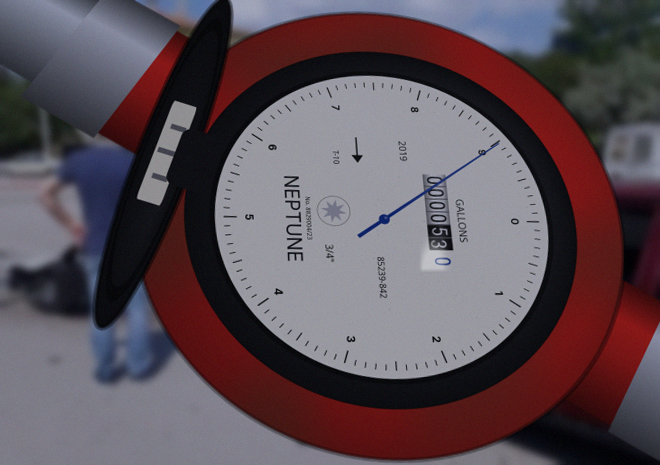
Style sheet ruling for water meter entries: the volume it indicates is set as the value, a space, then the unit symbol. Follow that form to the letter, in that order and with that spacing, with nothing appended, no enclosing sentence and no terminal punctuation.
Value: 529.0 gal
